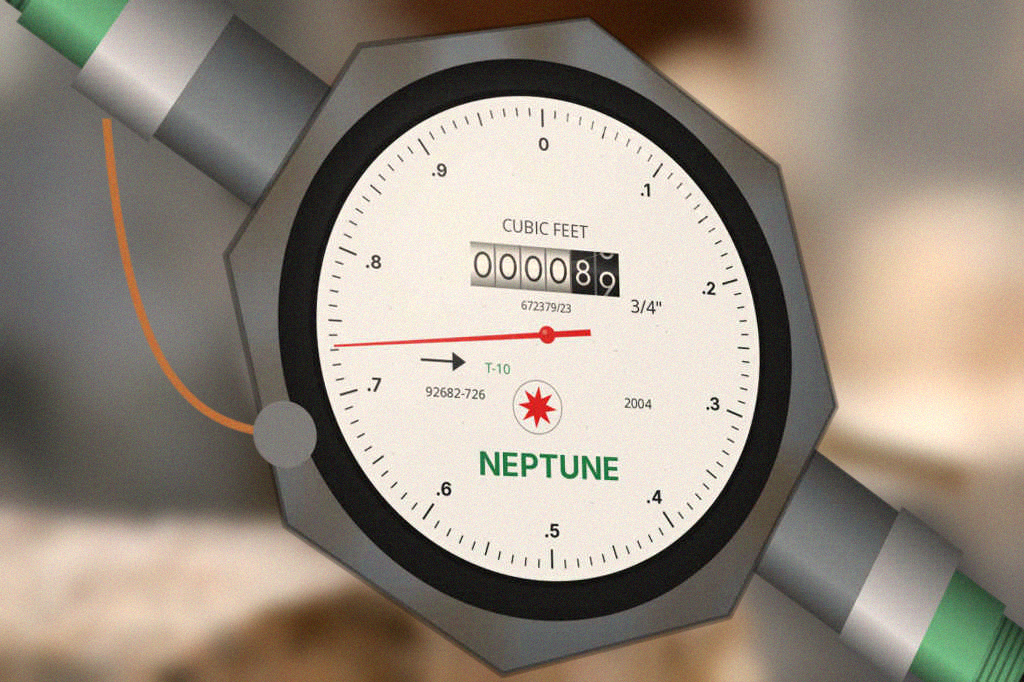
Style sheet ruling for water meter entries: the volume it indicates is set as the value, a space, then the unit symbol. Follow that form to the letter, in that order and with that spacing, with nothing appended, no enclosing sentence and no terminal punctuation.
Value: 88.73 ft³
